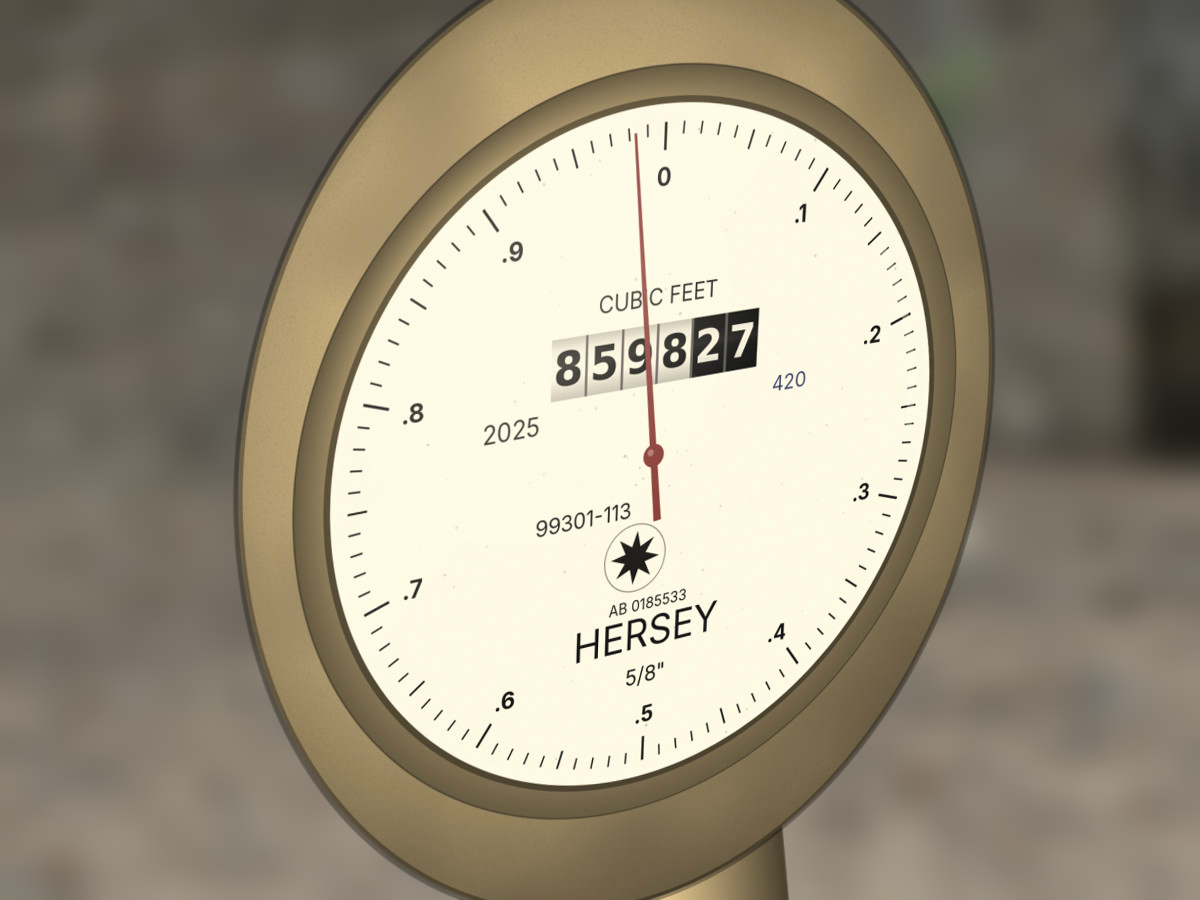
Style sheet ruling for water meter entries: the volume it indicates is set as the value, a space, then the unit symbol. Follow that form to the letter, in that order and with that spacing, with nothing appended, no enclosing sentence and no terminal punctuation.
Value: 859826.98 ft³
